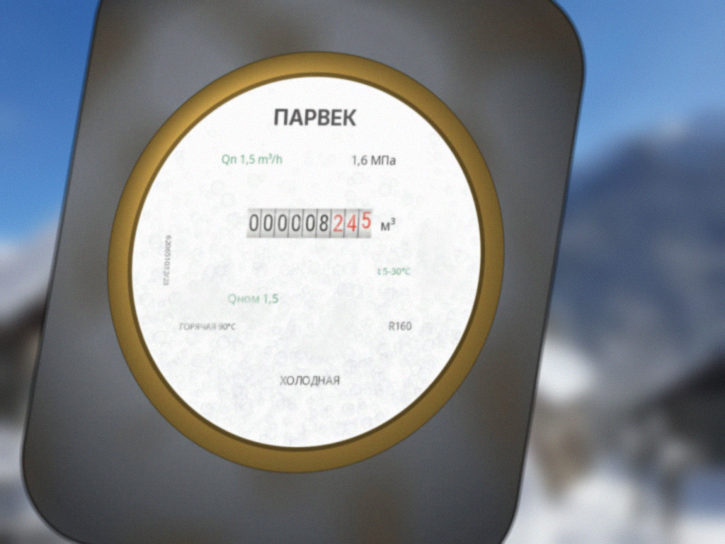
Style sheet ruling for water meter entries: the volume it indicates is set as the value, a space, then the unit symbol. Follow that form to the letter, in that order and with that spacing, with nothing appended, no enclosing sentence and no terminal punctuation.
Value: 8.245 m³
